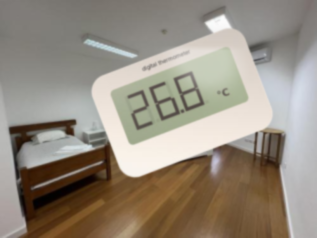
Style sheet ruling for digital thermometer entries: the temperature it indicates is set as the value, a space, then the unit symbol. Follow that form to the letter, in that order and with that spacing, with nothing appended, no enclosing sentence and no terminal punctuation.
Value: 26.8 °C
